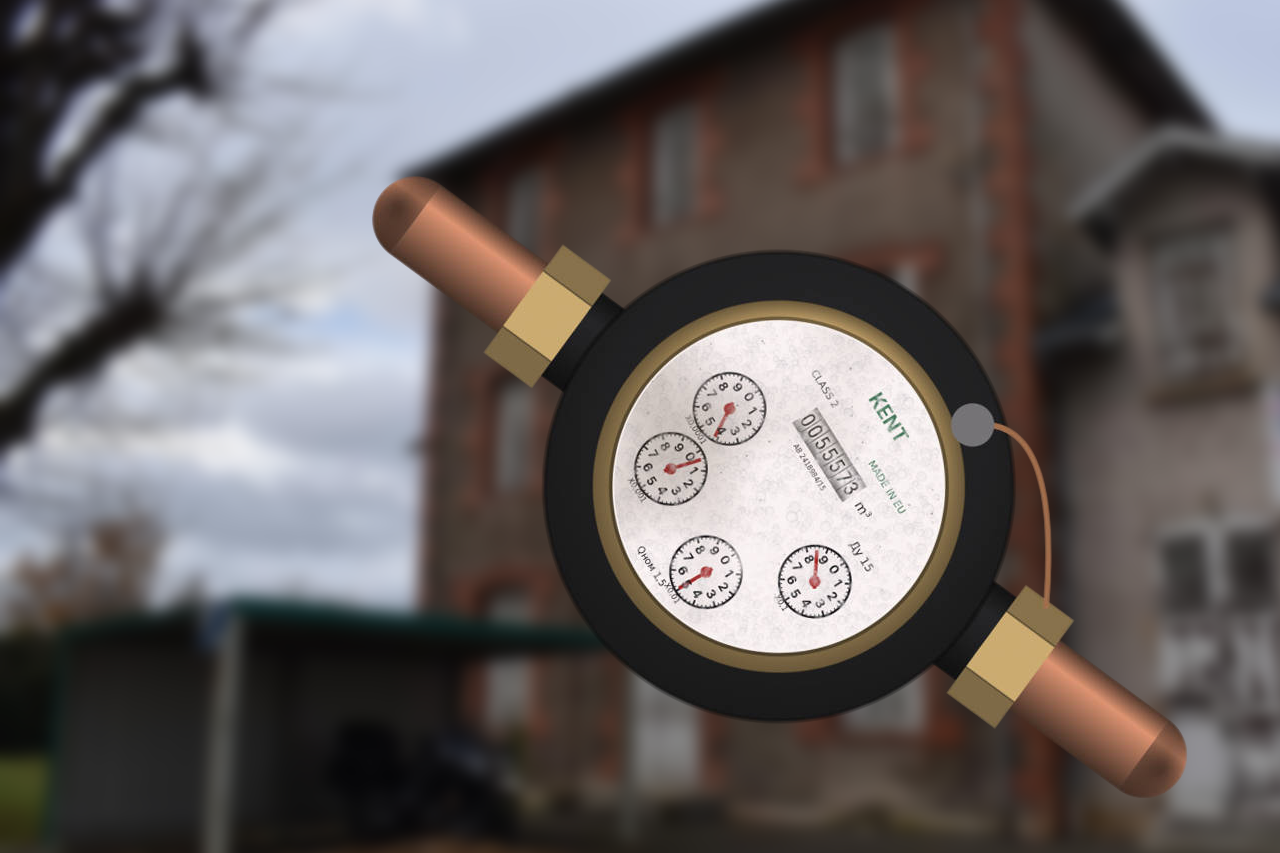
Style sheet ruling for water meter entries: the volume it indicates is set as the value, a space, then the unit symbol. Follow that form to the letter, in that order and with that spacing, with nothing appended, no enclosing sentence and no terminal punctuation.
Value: 55573.8504 m³
